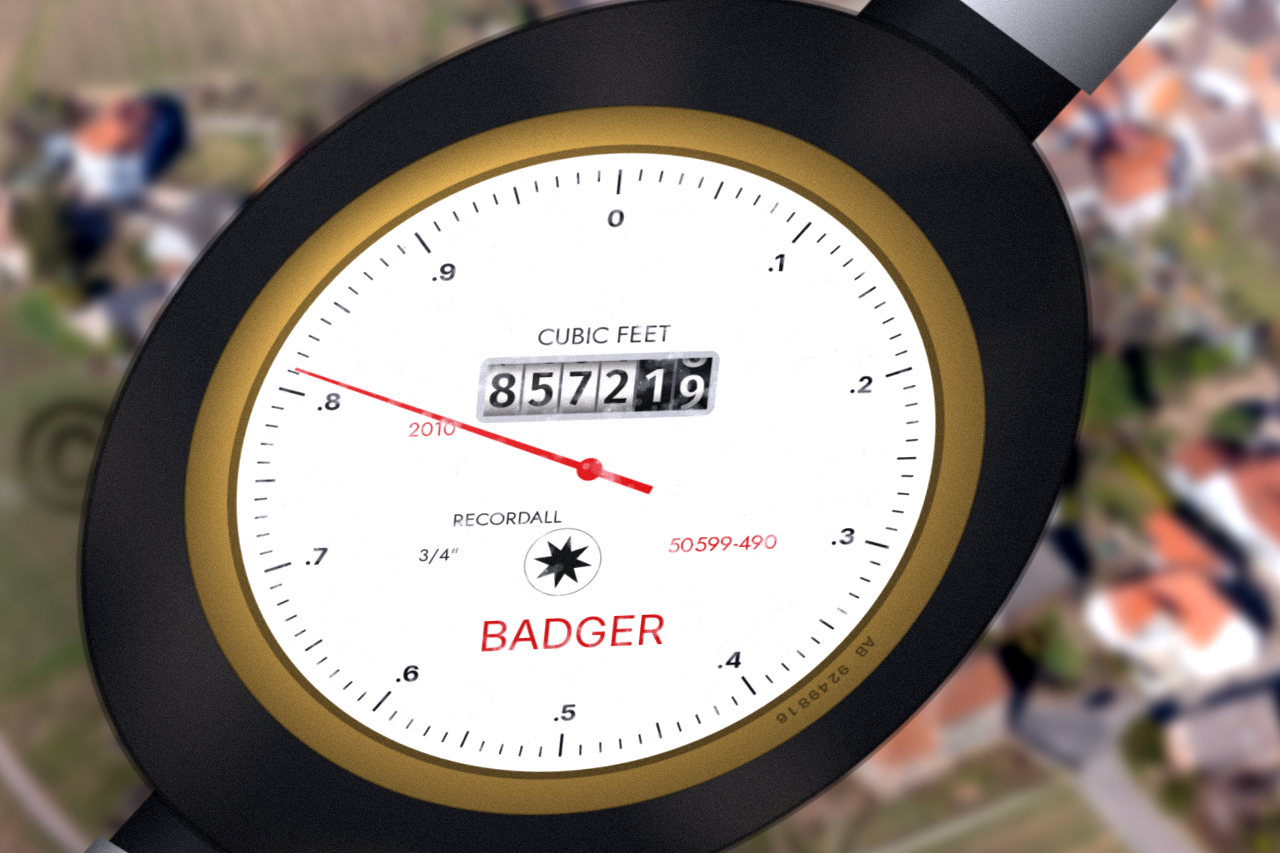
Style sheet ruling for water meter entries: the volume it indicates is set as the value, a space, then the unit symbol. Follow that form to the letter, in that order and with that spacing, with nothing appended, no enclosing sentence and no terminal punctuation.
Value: 857218.81 ft³
